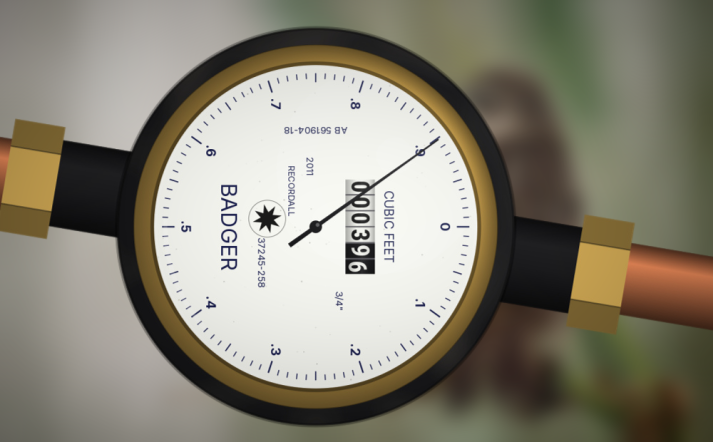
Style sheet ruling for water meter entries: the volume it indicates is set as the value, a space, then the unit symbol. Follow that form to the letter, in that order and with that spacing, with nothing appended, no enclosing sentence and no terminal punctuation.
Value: 395.90 ft³
